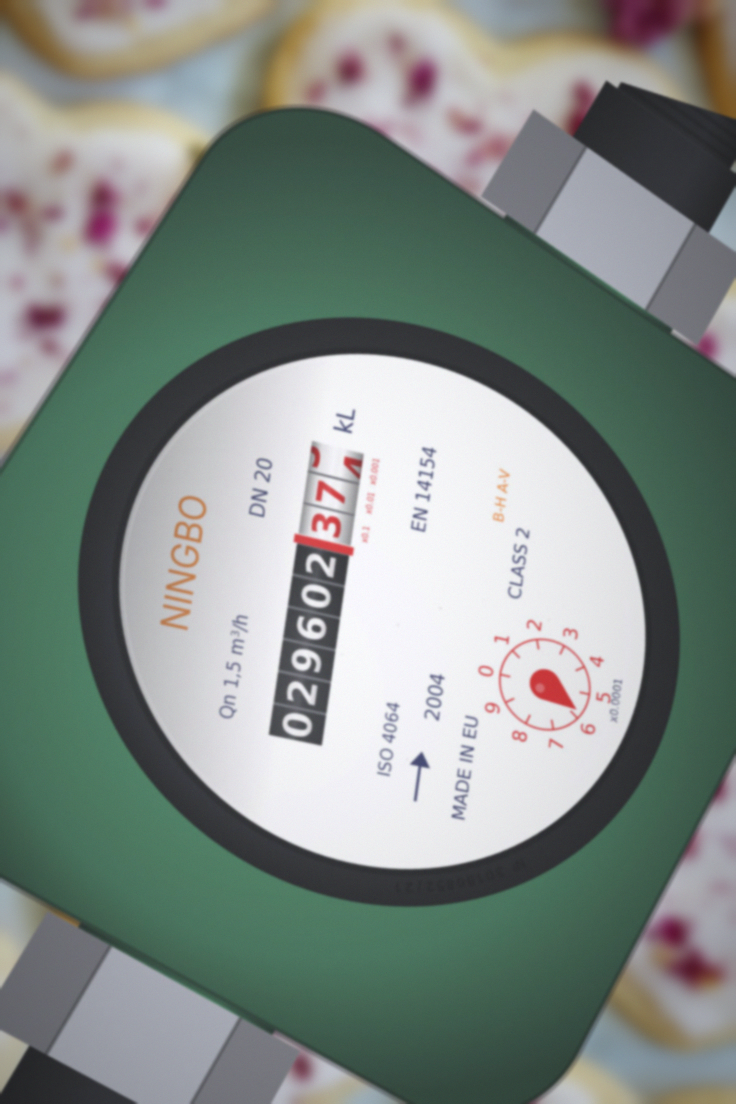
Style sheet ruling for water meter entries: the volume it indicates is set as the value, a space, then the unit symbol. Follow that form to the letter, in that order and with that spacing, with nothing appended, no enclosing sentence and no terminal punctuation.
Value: 29602.3735 kL
